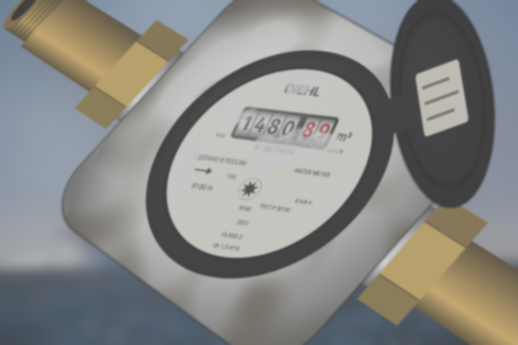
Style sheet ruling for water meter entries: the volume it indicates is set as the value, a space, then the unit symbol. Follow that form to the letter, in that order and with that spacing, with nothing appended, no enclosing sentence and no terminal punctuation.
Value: 1480.89 m³
